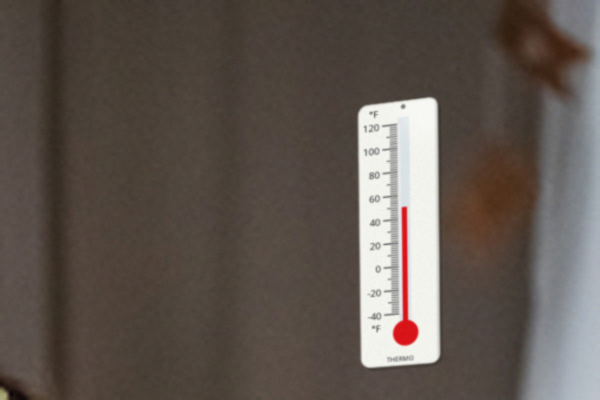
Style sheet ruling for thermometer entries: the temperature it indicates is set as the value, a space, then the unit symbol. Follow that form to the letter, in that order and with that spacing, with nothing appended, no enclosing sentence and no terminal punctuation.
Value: 50 °F
